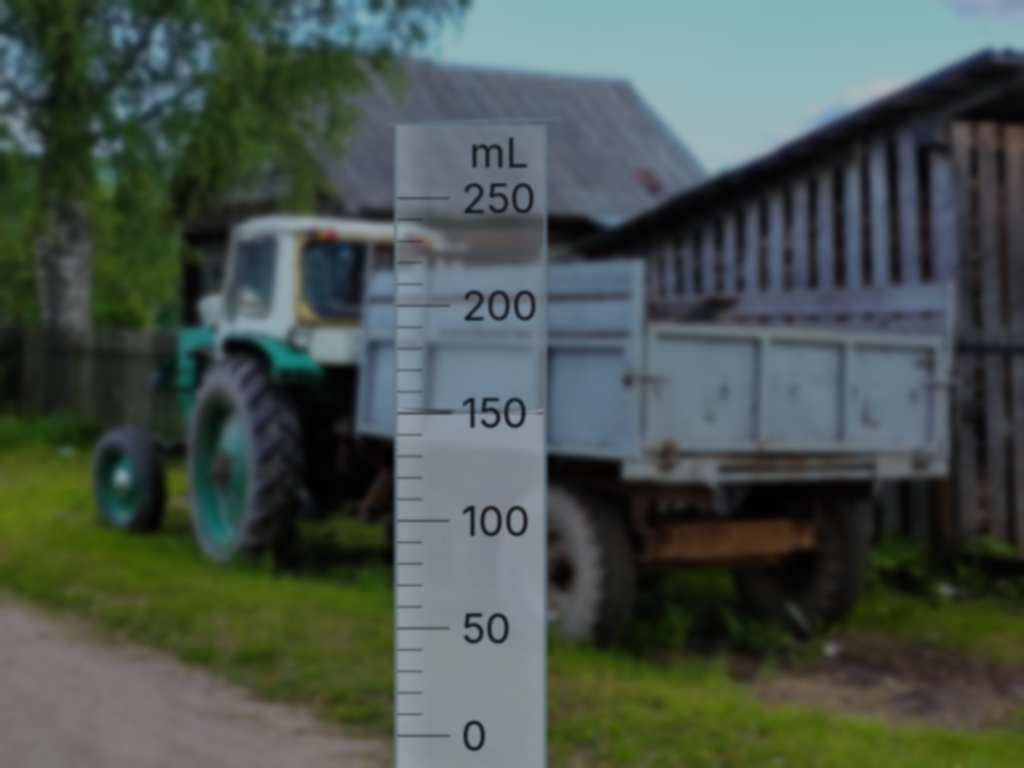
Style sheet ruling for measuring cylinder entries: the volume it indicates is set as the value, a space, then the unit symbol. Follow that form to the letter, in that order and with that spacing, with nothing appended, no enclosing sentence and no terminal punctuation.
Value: 150 mL
